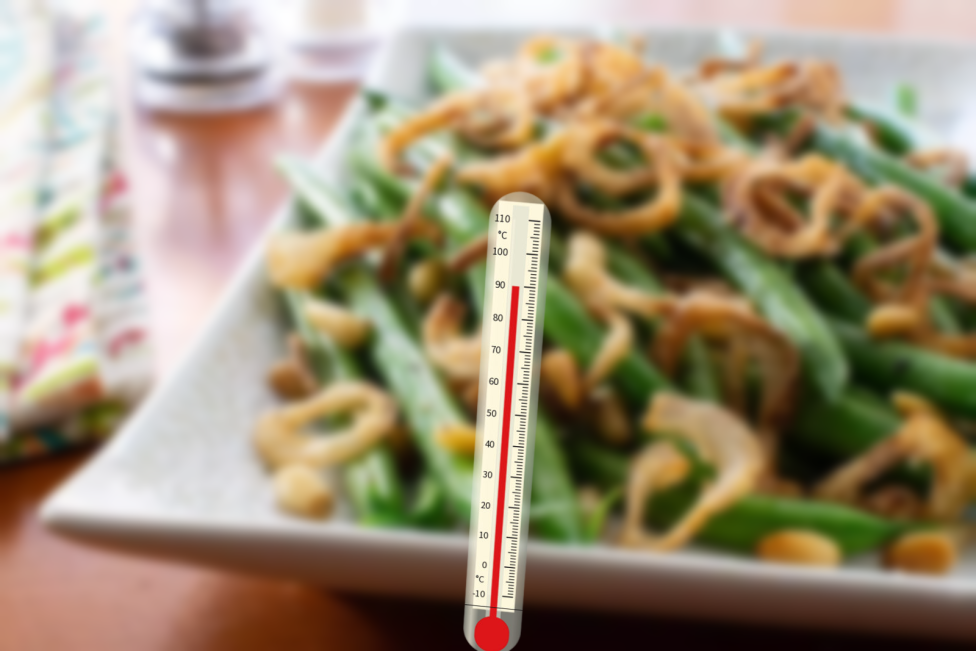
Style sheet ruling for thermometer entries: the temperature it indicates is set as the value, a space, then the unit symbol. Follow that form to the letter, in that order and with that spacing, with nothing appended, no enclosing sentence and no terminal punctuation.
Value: 90 °C
